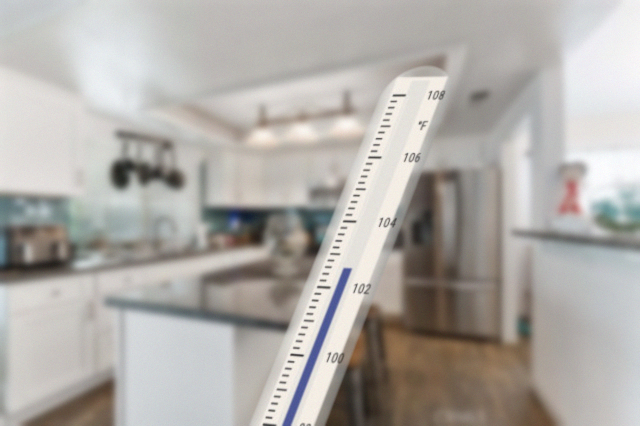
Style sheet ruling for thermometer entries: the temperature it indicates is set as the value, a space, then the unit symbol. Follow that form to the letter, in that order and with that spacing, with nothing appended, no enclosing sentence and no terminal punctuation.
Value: 102.6 °F
